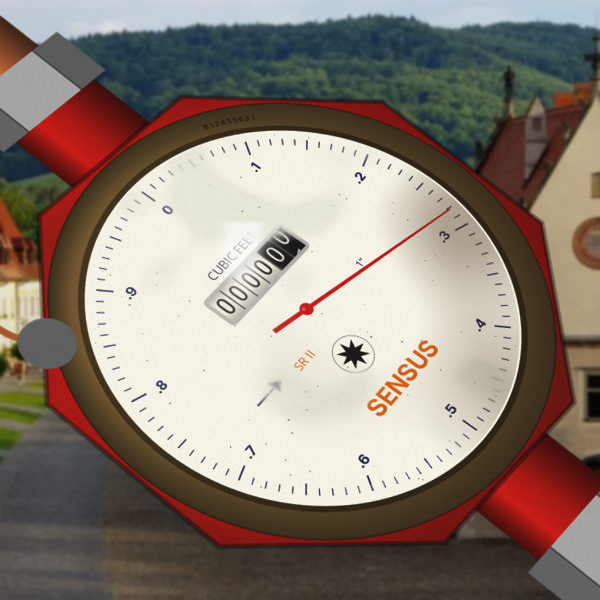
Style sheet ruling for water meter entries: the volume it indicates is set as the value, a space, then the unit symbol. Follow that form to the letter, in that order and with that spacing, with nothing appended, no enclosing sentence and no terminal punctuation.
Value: 0.28 ft³
